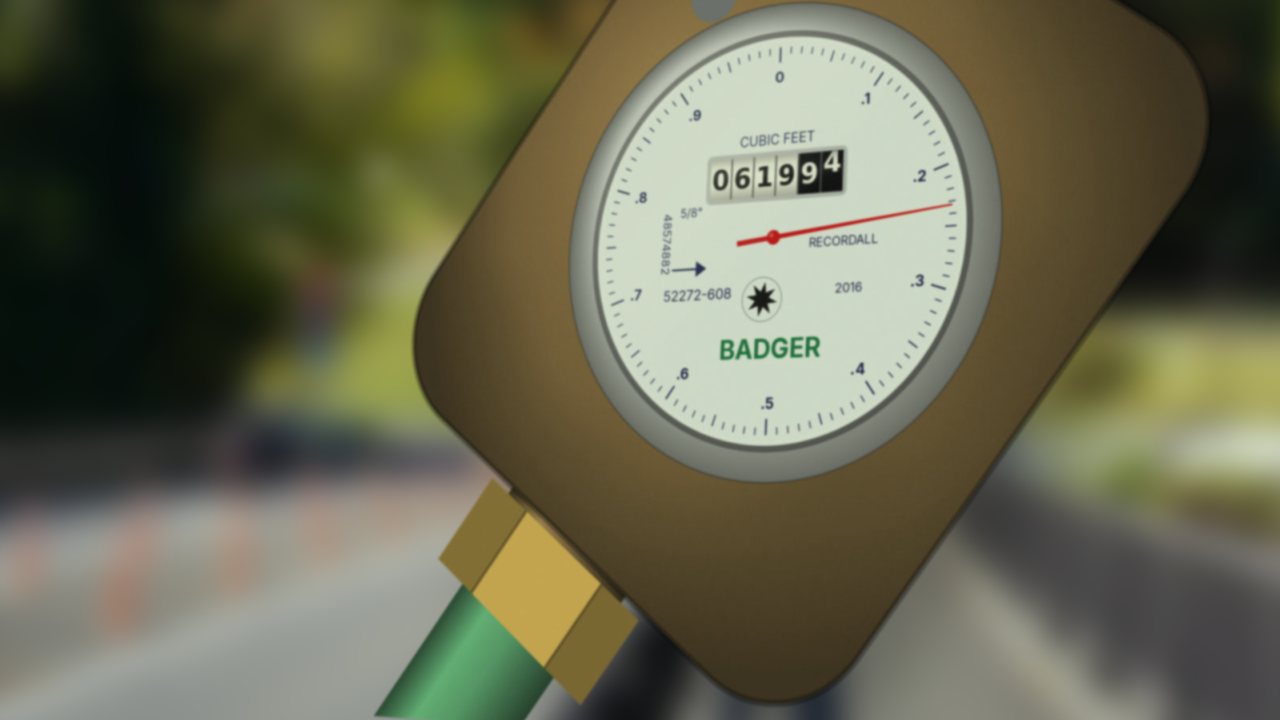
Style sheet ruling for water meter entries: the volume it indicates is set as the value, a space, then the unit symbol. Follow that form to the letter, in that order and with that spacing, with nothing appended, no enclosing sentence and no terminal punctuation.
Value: 61994.23 ft³
